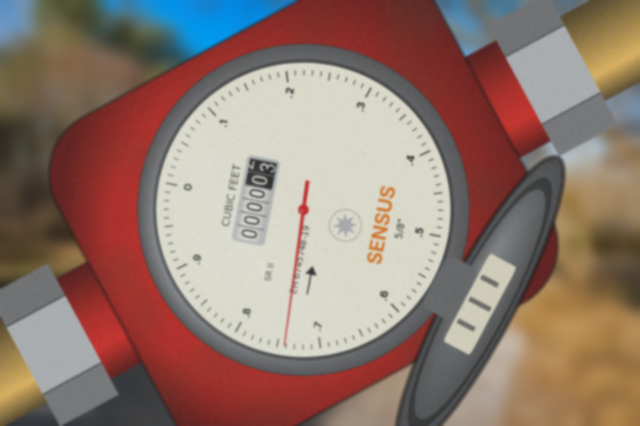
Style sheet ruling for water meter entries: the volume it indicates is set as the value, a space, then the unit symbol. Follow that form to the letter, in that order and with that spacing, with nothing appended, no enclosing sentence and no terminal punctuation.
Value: 2.74 ft³
